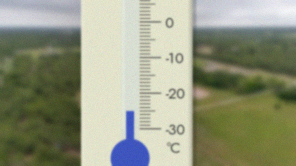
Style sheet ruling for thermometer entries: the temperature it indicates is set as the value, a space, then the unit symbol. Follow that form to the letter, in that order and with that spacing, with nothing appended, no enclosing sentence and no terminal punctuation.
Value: -25 °C
